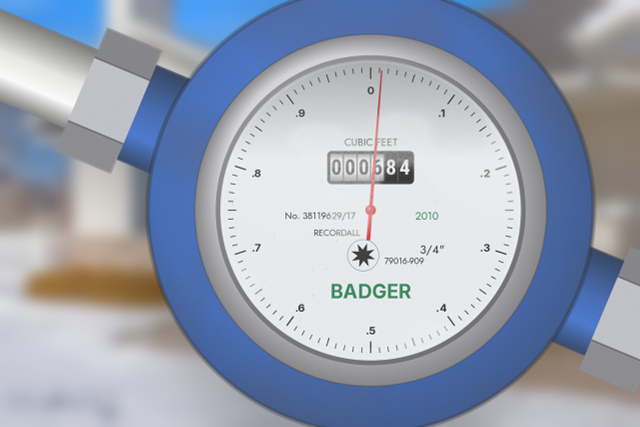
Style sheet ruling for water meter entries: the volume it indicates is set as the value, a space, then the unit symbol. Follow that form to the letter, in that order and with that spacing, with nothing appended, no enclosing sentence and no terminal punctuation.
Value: 684.01 ft³
